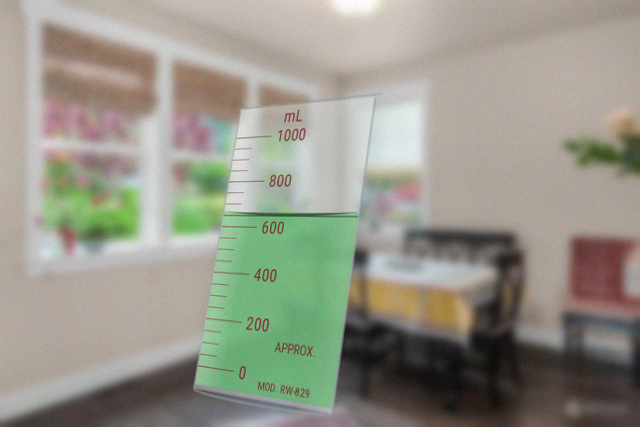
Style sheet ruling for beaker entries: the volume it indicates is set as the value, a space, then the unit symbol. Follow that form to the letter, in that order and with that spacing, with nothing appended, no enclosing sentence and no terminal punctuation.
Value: 650 mL
